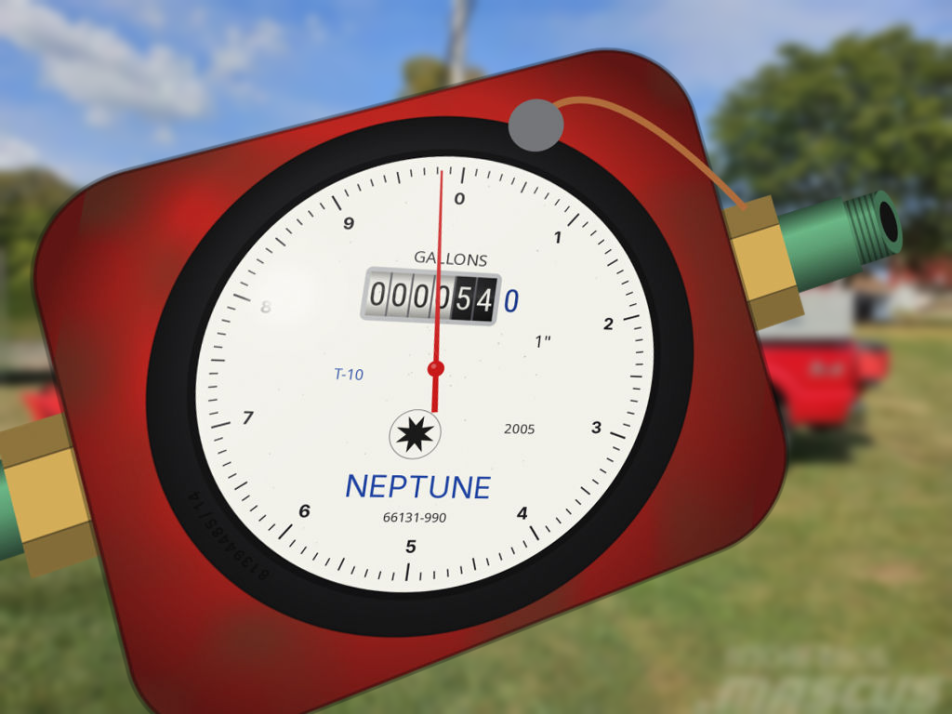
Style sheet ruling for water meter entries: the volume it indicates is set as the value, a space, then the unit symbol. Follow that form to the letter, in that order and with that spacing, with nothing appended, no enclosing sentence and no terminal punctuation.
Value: 539.8 gal
